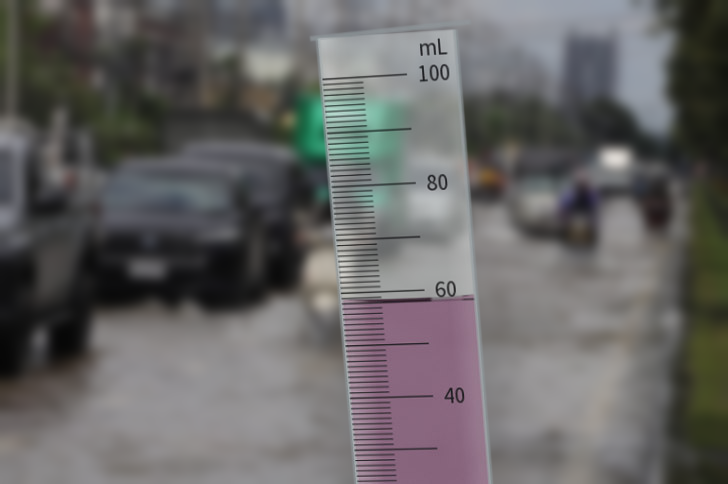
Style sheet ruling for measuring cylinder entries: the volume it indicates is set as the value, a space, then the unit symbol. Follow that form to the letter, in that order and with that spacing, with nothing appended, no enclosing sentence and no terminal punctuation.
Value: 58 mL
